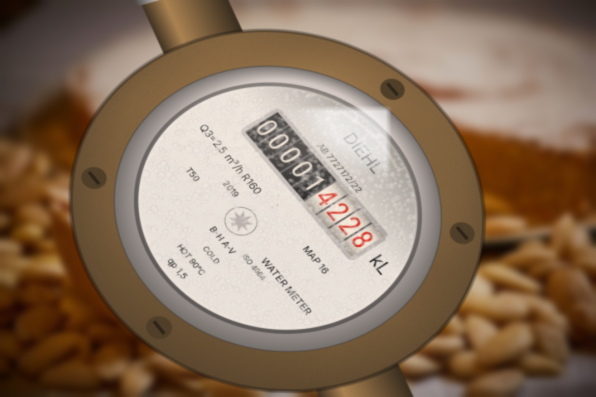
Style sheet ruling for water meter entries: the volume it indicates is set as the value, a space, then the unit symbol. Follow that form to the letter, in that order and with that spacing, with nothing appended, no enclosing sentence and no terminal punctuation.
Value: 1.4228 kL
